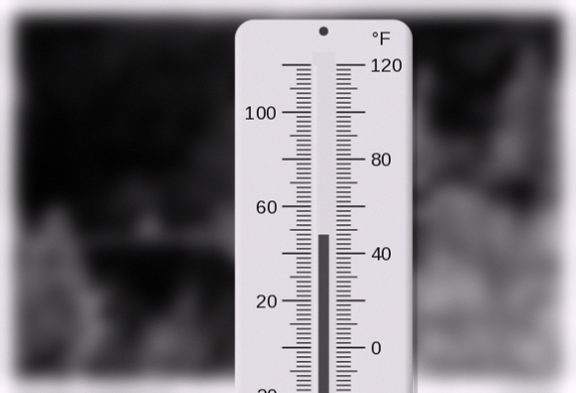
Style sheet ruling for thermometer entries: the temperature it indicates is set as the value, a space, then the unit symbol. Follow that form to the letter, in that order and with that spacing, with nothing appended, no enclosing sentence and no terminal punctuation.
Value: 48 °F
